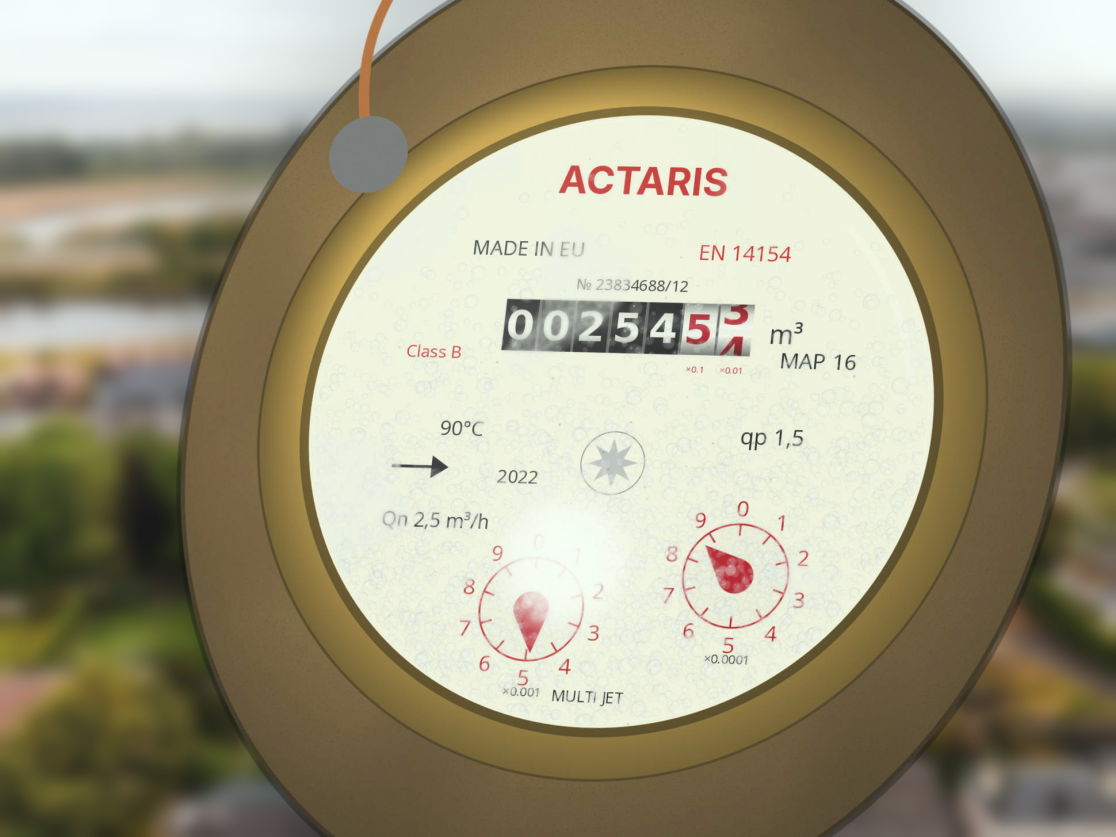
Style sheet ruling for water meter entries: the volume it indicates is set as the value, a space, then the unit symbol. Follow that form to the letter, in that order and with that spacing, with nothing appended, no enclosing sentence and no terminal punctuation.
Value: 254.5348 m³
